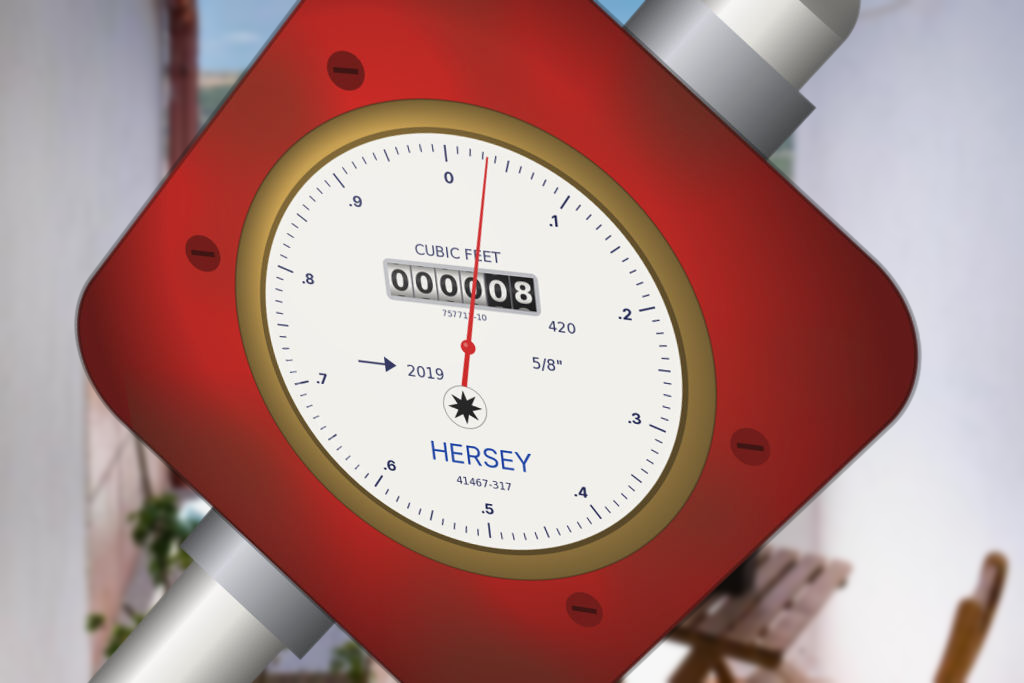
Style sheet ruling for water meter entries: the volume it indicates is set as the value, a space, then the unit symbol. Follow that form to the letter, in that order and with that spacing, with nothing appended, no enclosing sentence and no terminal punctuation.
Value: 8.03 ft³
